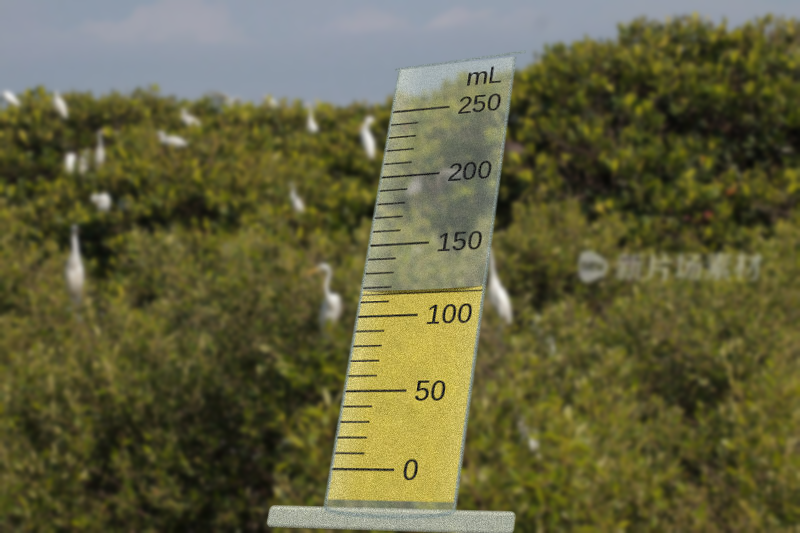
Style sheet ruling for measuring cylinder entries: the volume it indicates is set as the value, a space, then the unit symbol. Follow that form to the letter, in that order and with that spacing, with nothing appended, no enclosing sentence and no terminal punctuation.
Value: 115 mL
